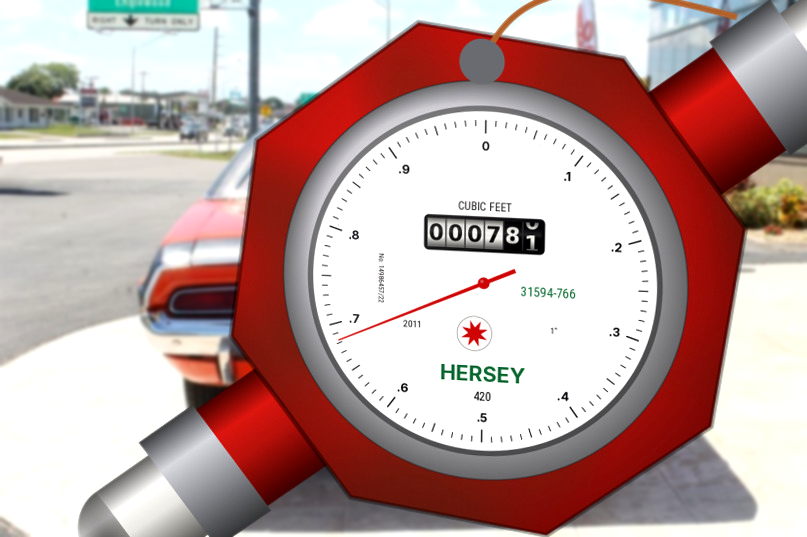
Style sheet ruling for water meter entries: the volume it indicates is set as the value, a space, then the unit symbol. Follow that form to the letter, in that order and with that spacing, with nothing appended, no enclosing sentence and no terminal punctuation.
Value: 780.68 ft³
